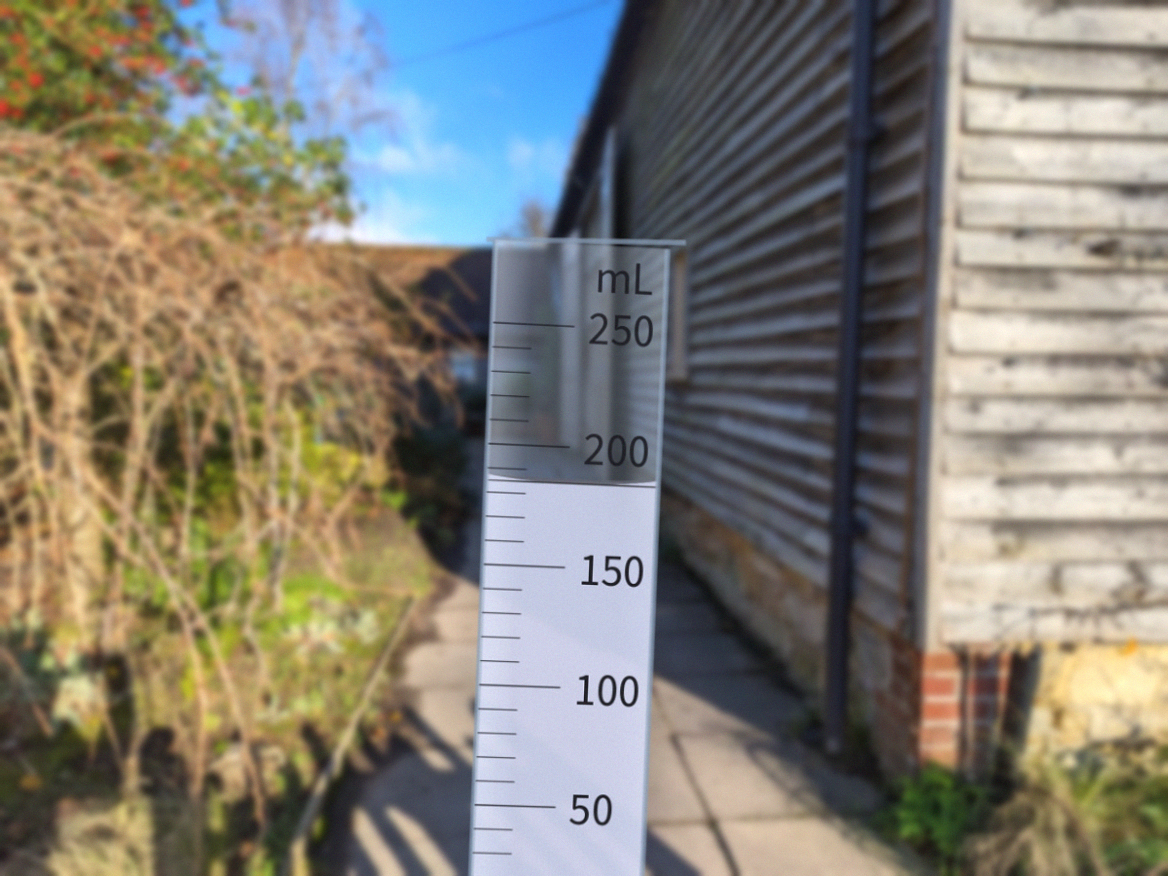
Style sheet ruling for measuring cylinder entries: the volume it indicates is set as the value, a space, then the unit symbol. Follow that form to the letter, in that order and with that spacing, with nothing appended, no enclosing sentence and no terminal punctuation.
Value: 185 mL
